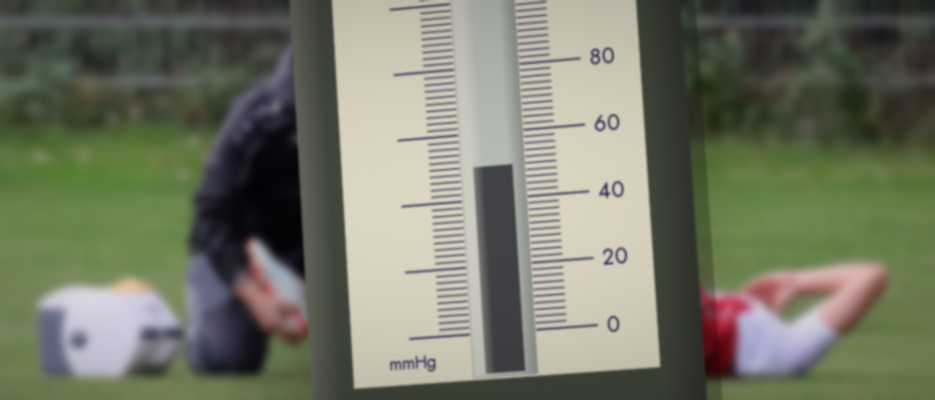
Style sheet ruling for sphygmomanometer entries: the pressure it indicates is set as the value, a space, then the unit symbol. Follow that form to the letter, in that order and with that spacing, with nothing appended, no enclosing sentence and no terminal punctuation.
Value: 50 mmHg
